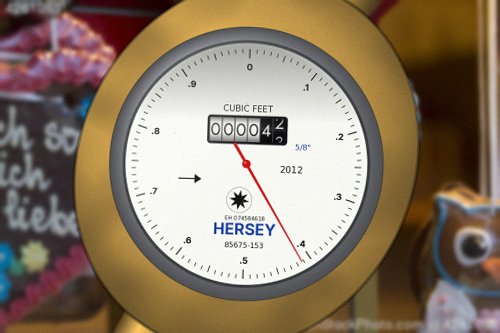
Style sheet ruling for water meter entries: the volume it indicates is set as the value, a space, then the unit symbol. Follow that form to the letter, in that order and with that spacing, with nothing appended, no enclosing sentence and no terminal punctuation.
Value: 42.41 ft³
